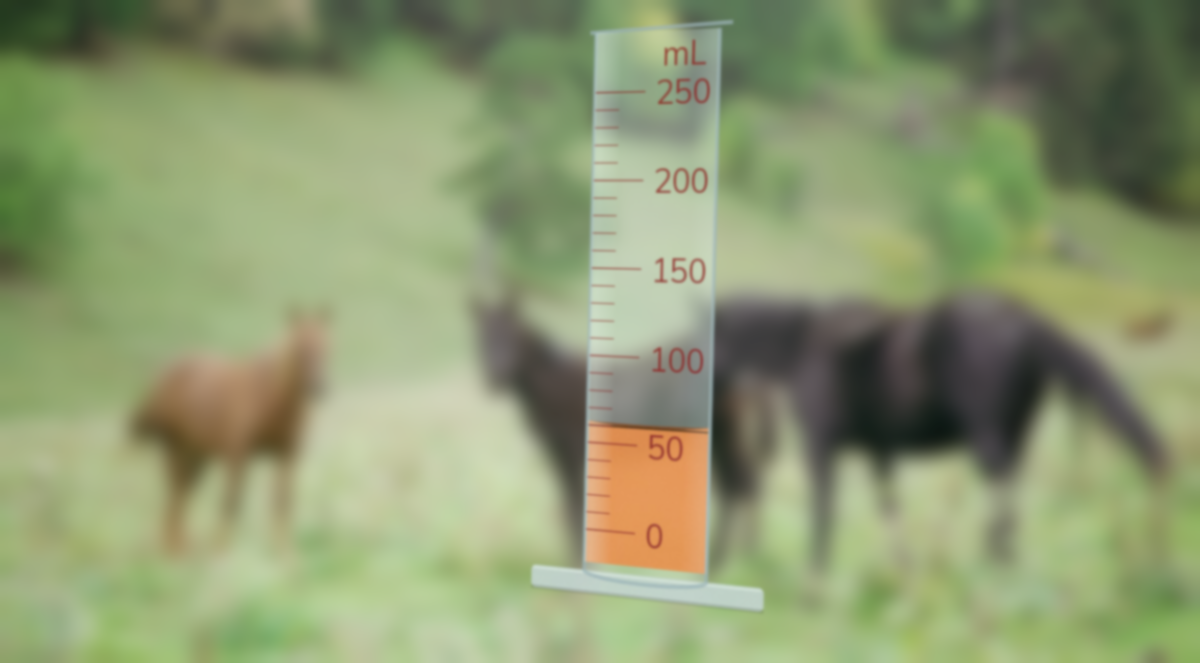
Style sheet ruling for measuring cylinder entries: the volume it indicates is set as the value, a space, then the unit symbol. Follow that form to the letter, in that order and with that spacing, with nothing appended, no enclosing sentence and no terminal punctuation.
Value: 60 mL
